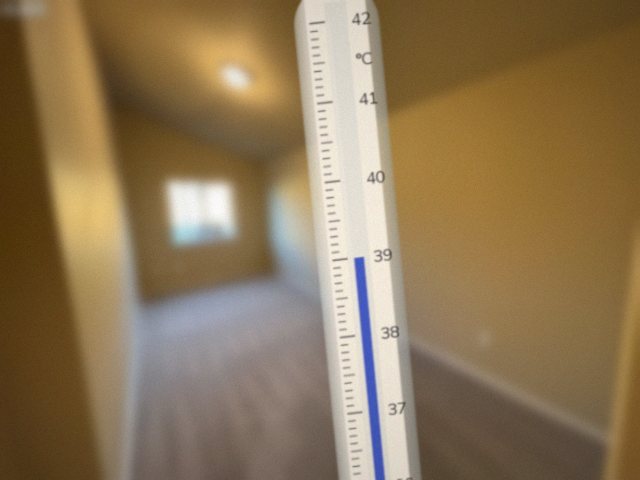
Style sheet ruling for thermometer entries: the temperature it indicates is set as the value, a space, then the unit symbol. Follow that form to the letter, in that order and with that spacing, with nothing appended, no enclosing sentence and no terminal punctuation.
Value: 39 °C
